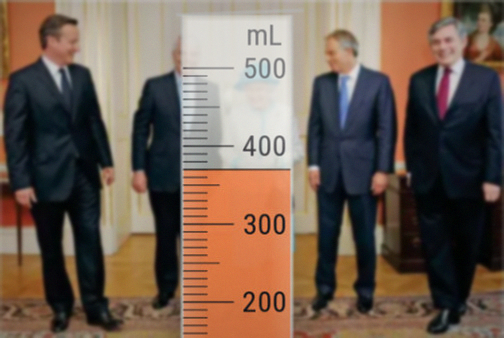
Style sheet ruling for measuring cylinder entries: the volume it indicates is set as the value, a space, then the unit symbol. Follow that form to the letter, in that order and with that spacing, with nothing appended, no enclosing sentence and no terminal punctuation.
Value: 370 mL
